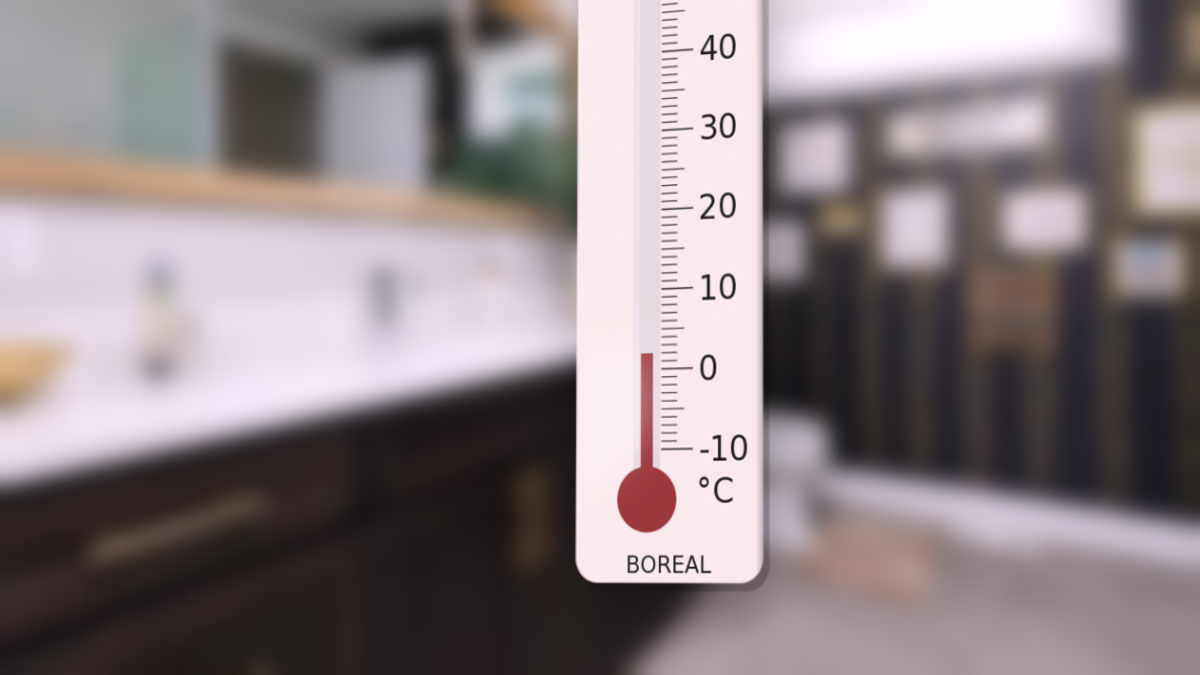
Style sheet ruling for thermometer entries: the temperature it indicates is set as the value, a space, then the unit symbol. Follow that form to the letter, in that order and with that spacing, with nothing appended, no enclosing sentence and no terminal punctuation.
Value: 2 °C
